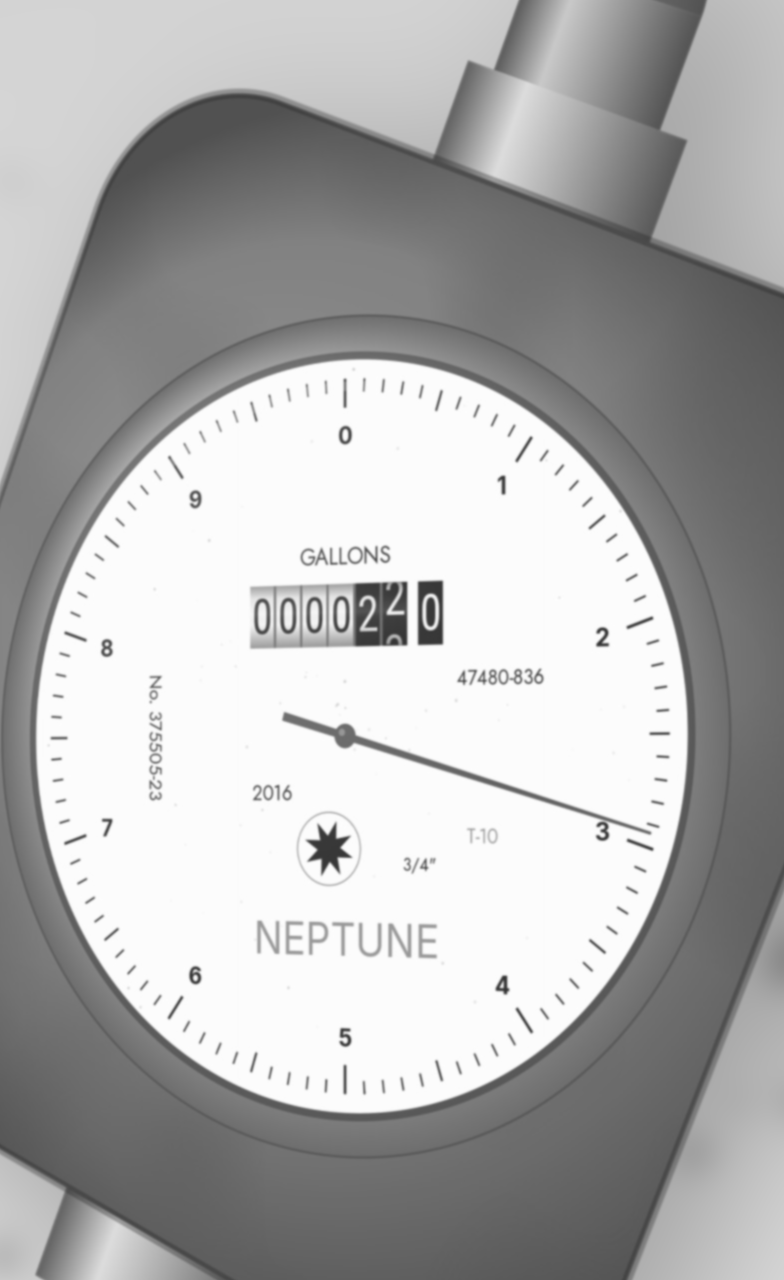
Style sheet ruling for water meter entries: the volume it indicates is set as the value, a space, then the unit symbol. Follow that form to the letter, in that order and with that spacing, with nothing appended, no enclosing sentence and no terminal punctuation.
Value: 222.9 gal
